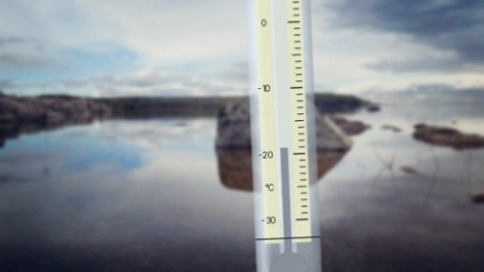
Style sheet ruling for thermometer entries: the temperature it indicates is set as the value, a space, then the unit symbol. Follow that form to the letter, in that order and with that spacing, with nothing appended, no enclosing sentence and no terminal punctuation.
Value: -19 °C
